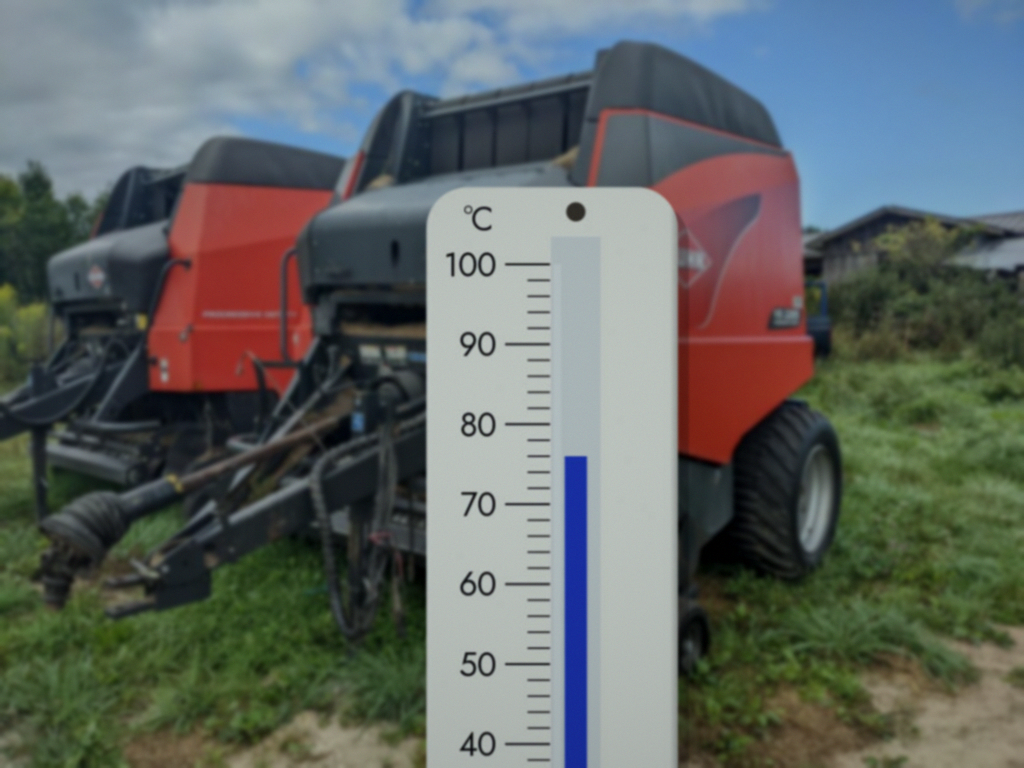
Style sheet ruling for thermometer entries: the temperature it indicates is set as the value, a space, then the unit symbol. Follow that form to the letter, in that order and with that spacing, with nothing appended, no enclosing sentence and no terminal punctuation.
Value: 76 °C
